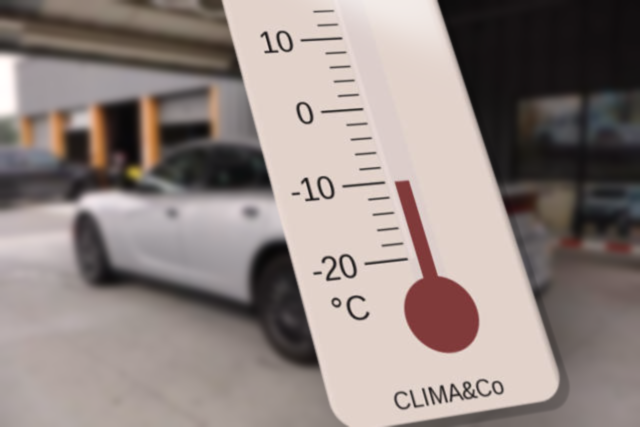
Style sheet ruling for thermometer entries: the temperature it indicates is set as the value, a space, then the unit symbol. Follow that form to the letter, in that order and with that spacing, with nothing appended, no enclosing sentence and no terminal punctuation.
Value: -10 °C
